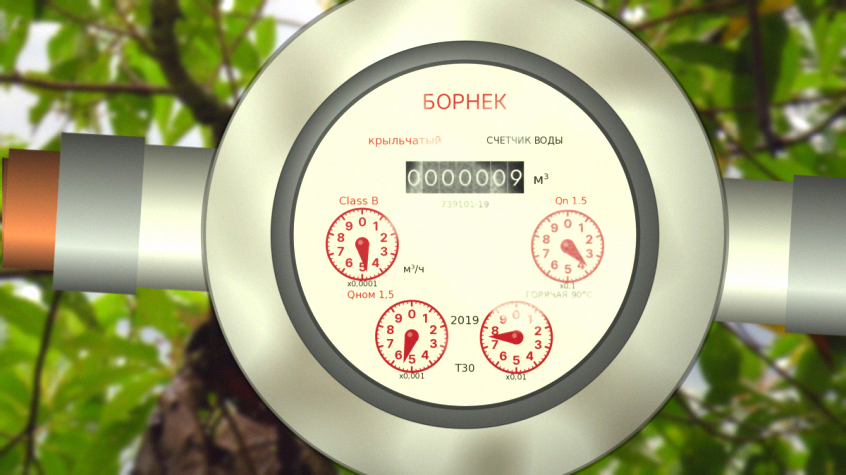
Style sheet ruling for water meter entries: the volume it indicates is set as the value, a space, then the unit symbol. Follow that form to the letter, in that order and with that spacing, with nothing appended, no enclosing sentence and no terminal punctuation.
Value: 9.3754 m³
